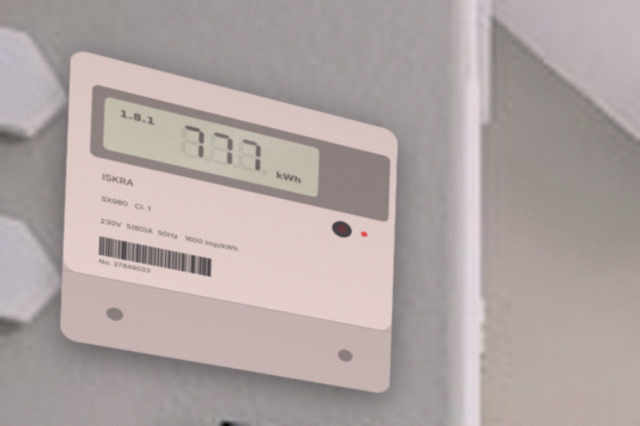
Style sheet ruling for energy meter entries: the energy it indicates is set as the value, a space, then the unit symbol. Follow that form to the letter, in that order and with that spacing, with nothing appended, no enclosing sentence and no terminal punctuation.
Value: 777 kWh
